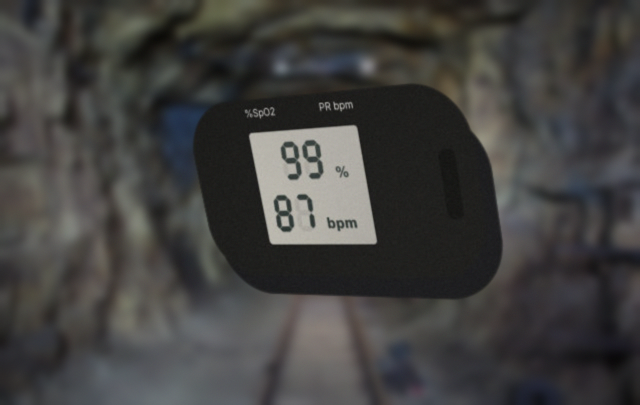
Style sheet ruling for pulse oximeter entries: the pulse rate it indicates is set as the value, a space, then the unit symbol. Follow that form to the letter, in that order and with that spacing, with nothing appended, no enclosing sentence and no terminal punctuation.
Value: 87 bpm
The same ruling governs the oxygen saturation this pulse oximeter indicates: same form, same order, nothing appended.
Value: 99 %
